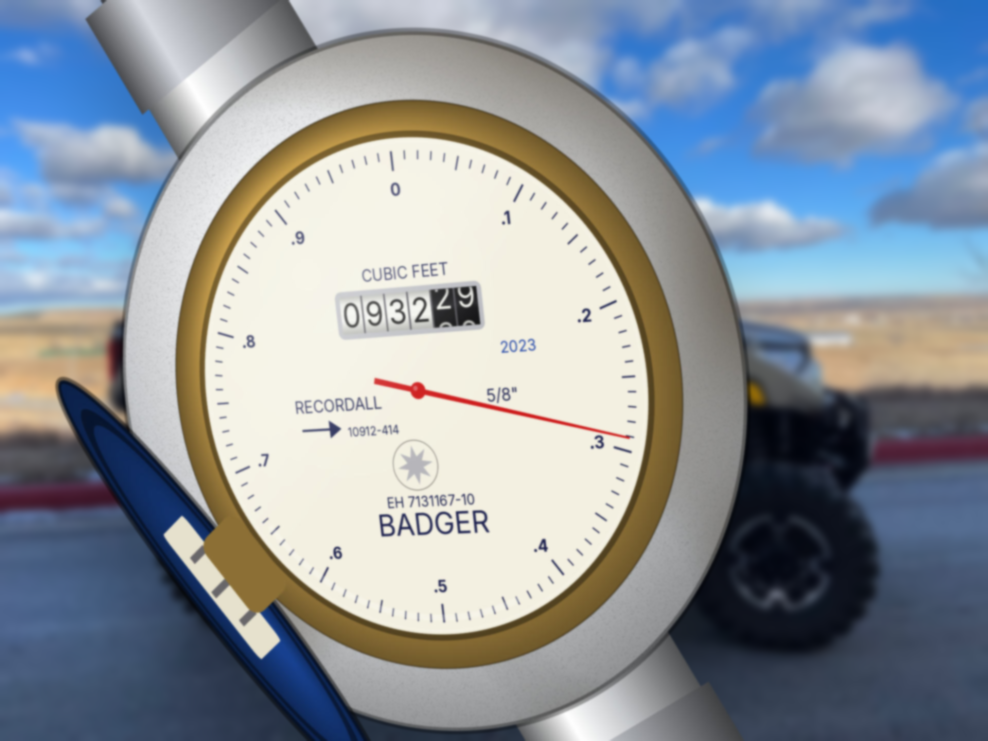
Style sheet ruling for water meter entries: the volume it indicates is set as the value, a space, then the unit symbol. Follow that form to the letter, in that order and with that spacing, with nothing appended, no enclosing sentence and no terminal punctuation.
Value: 93229.29 ft³
